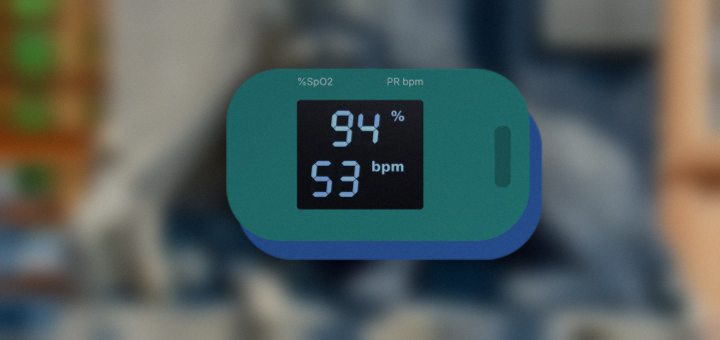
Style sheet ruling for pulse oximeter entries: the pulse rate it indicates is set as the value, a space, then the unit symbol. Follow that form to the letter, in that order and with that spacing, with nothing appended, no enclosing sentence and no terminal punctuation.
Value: 53 bpm
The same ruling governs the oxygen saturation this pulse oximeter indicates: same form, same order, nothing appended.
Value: 94 %
